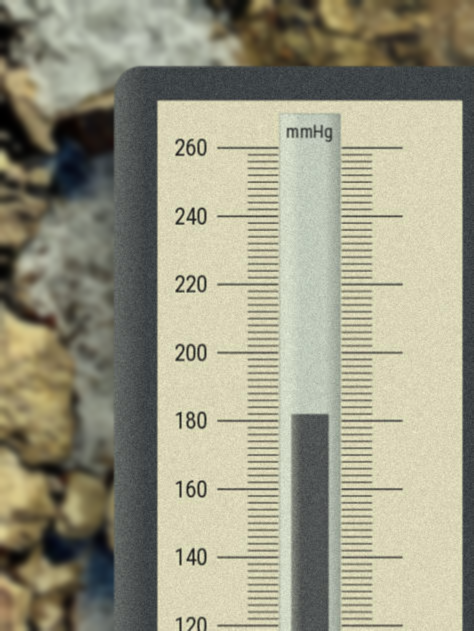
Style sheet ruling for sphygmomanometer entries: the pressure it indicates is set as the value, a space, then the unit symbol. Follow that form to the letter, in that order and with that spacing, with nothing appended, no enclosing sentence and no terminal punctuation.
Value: 182 mmHg
